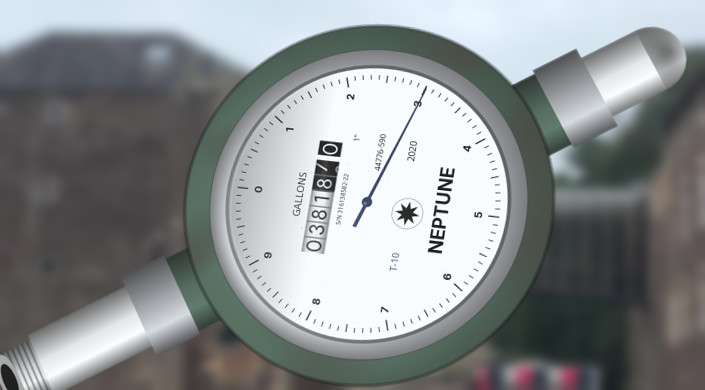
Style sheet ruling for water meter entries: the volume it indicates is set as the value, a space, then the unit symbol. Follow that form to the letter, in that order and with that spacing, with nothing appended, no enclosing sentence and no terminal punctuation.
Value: 381873.0 gal
